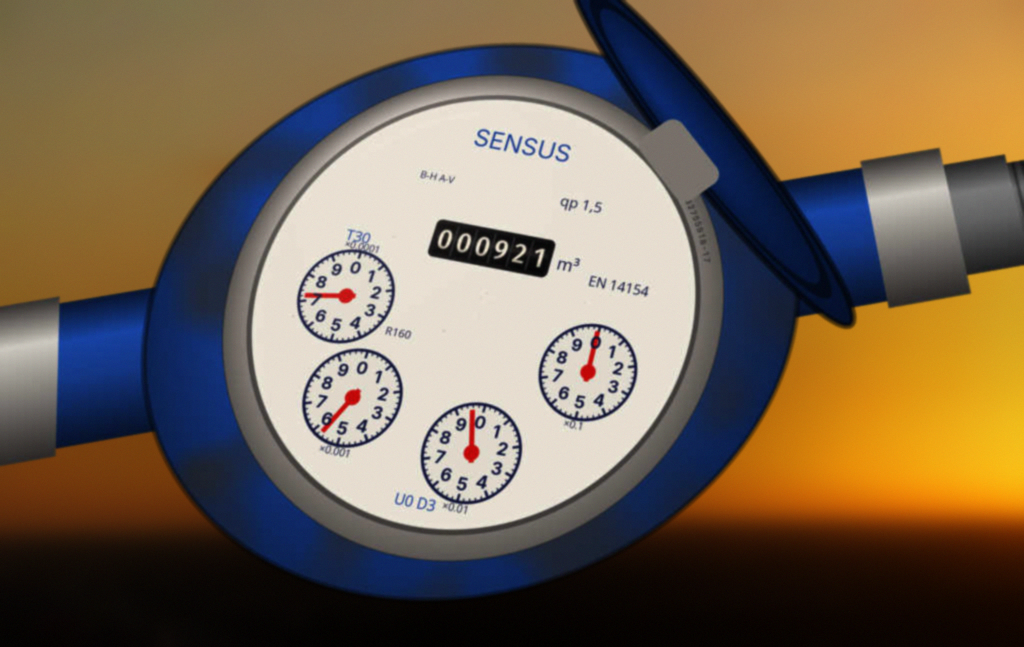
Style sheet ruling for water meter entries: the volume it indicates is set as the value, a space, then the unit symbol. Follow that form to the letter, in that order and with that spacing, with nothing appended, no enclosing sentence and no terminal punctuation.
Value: 920.9957 m³
